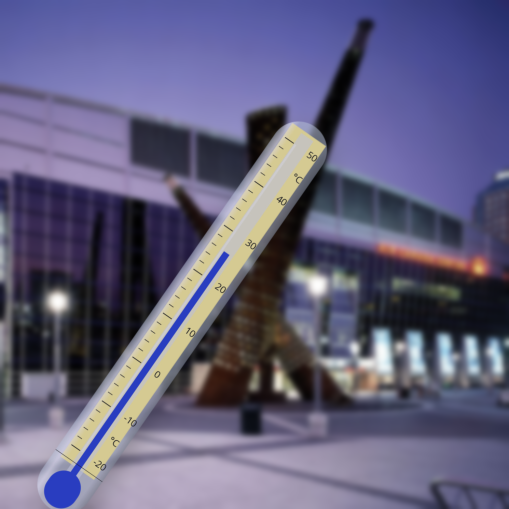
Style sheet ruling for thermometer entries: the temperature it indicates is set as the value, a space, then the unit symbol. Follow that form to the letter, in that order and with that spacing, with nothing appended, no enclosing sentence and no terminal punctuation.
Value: 26 °C
